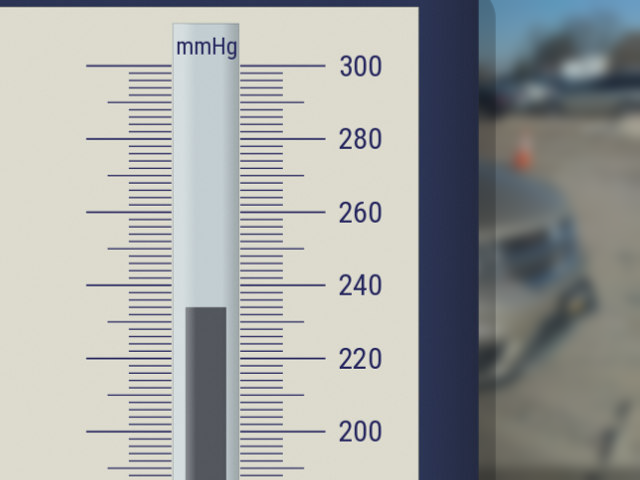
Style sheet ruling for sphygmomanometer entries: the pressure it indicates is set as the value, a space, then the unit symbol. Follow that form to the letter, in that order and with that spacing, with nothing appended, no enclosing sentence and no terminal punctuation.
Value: 234 mmHg
